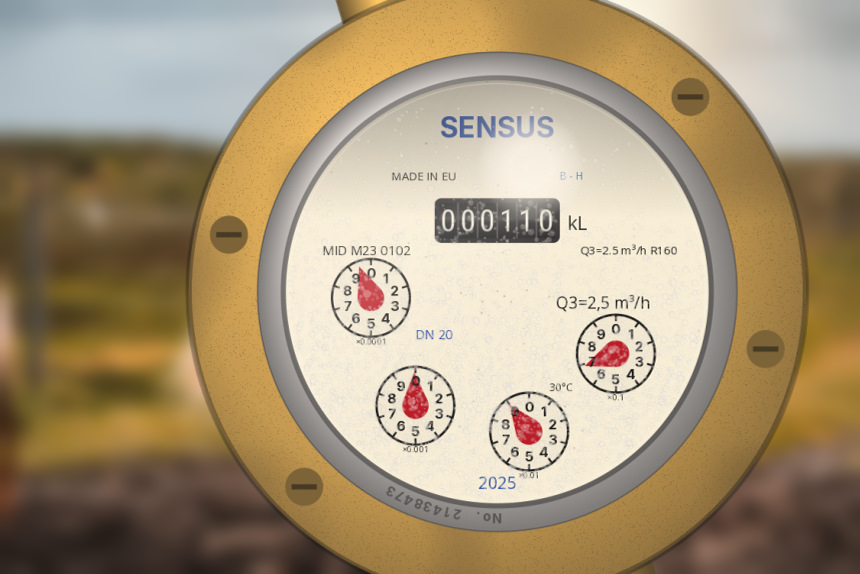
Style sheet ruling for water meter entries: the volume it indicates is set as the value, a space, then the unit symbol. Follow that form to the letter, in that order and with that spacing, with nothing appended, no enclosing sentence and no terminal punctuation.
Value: 110.6899 kL
